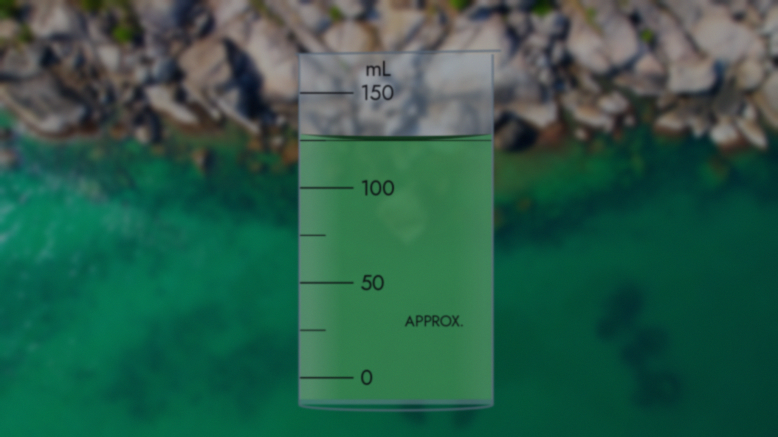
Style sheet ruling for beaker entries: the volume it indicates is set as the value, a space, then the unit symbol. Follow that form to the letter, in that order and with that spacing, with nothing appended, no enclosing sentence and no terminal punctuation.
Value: 125 mL
